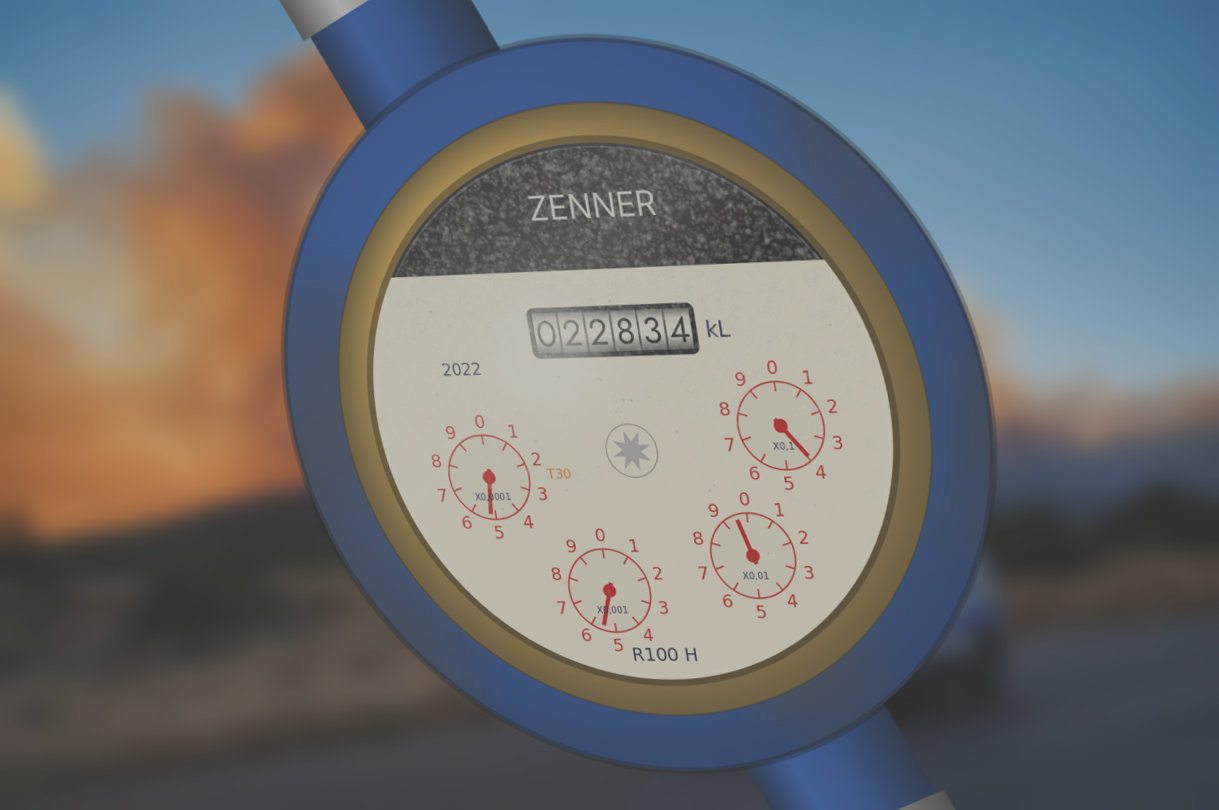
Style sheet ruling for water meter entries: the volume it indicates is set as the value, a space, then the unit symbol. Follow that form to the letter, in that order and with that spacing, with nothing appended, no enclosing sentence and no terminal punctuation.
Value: 22834.3955 kL
